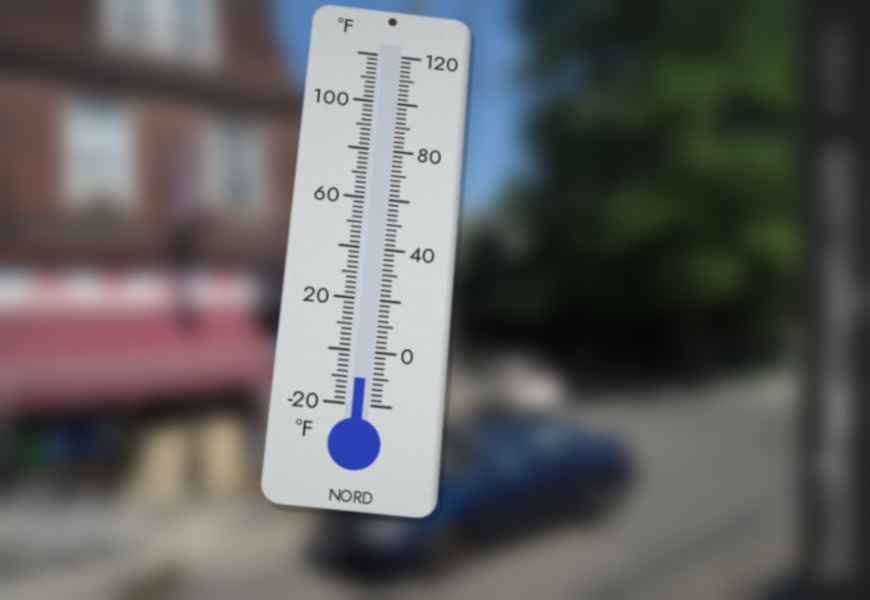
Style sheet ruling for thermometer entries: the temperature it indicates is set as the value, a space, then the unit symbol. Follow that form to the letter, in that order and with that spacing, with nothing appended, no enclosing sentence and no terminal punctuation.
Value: -10 °F
